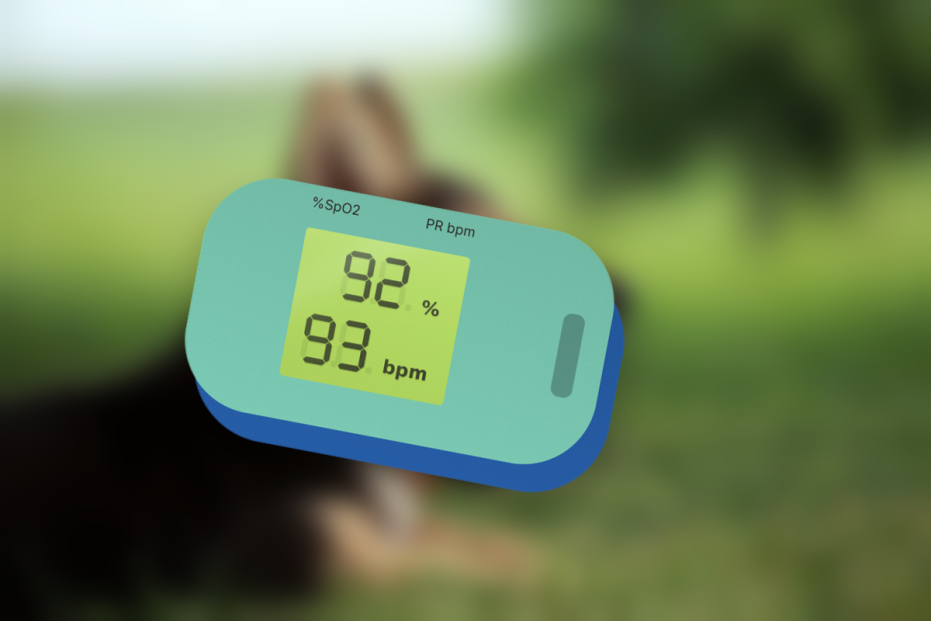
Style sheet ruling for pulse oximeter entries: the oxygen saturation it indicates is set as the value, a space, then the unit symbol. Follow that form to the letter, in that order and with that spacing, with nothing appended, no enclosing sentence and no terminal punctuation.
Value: 92 %
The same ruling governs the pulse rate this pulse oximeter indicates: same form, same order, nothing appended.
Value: 93 bpm
